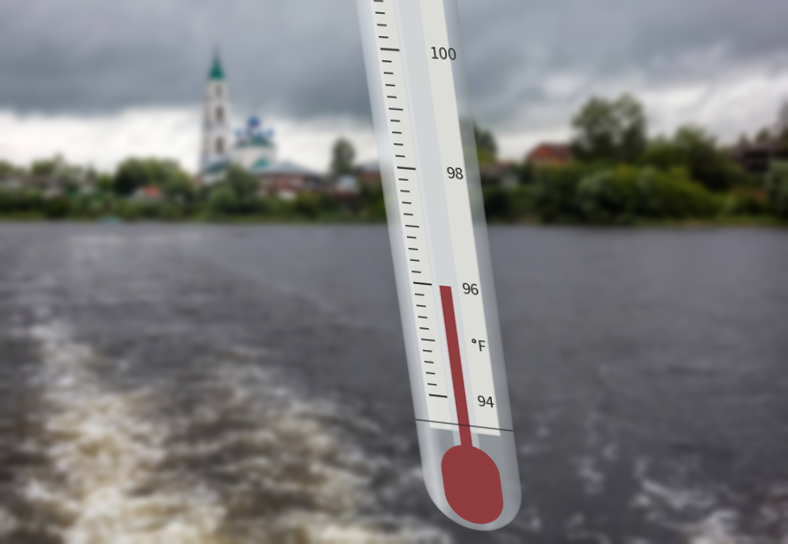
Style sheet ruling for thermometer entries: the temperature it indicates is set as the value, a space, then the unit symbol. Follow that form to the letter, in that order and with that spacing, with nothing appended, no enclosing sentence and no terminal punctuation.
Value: 96 °F
